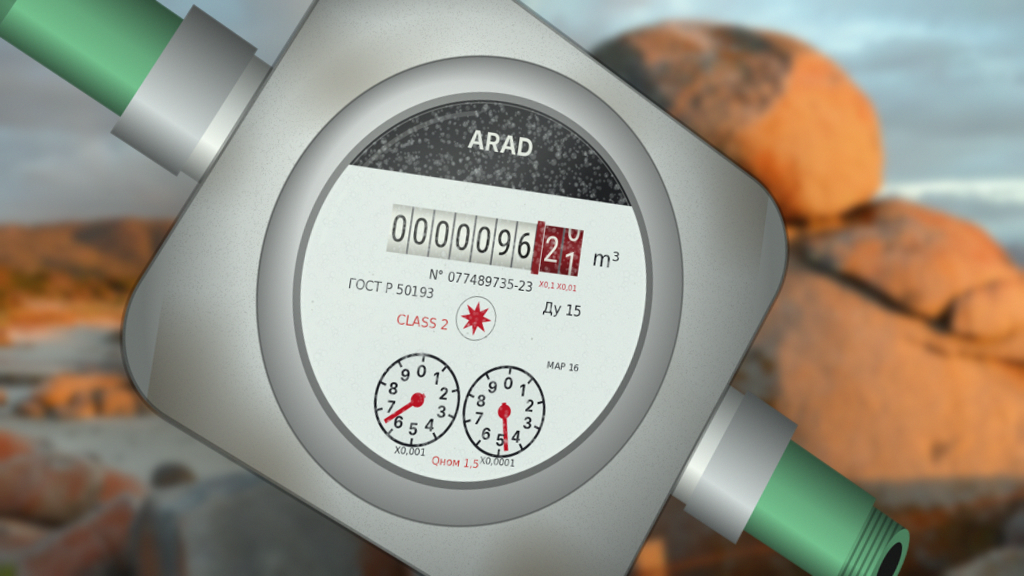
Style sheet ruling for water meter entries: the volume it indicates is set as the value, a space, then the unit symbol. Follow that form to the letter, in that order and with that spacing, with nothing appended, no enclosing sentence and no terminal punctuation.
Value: 96.2064 m³
